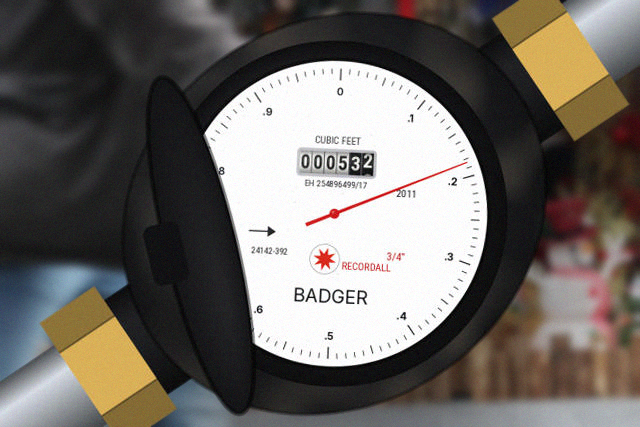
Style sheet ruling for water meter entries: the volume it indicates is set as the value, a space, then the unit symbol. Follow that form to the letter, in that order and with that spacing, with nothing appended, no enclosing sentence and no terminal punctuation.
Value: 532.18 ft³
